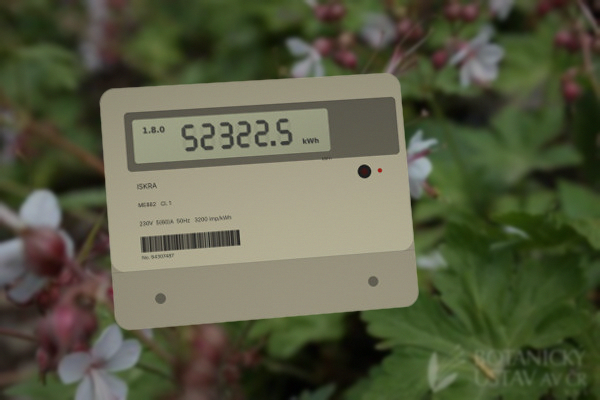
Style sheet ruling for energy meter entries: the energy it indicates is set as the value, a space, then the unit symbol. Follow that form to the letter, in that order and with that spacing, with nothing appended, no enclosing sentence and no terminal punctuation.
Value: 52322.5 kWh
